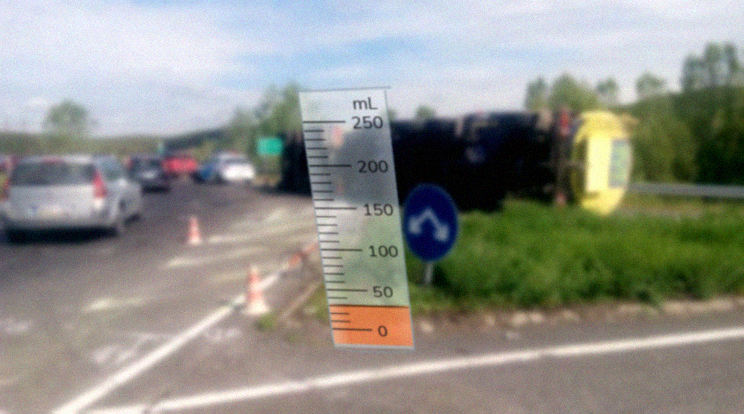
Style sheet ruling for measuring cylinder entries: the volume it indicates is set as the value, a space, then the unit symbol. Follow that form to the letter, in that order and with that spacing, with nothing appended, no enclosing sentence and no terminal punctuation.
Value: 30 mL
